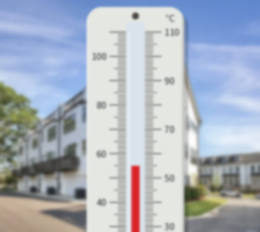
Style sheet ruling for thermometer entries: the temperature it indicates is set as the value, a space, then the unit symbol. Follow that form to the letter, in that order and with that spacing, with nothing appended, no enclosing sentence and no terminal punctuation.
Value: 55 °C
